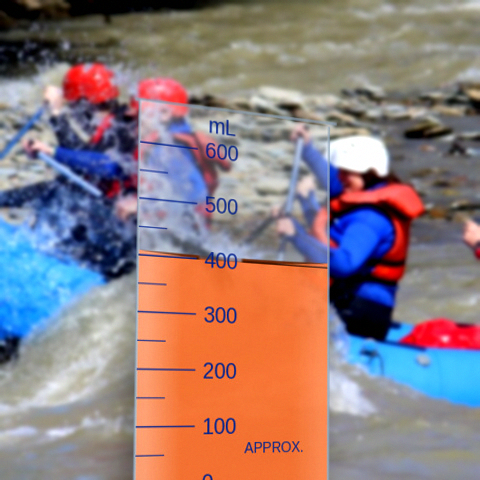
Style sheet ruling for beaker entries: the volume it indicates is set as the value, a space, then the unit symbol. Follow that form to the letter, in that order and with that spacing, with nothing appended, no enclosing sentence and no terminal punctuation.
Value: 400 mL
